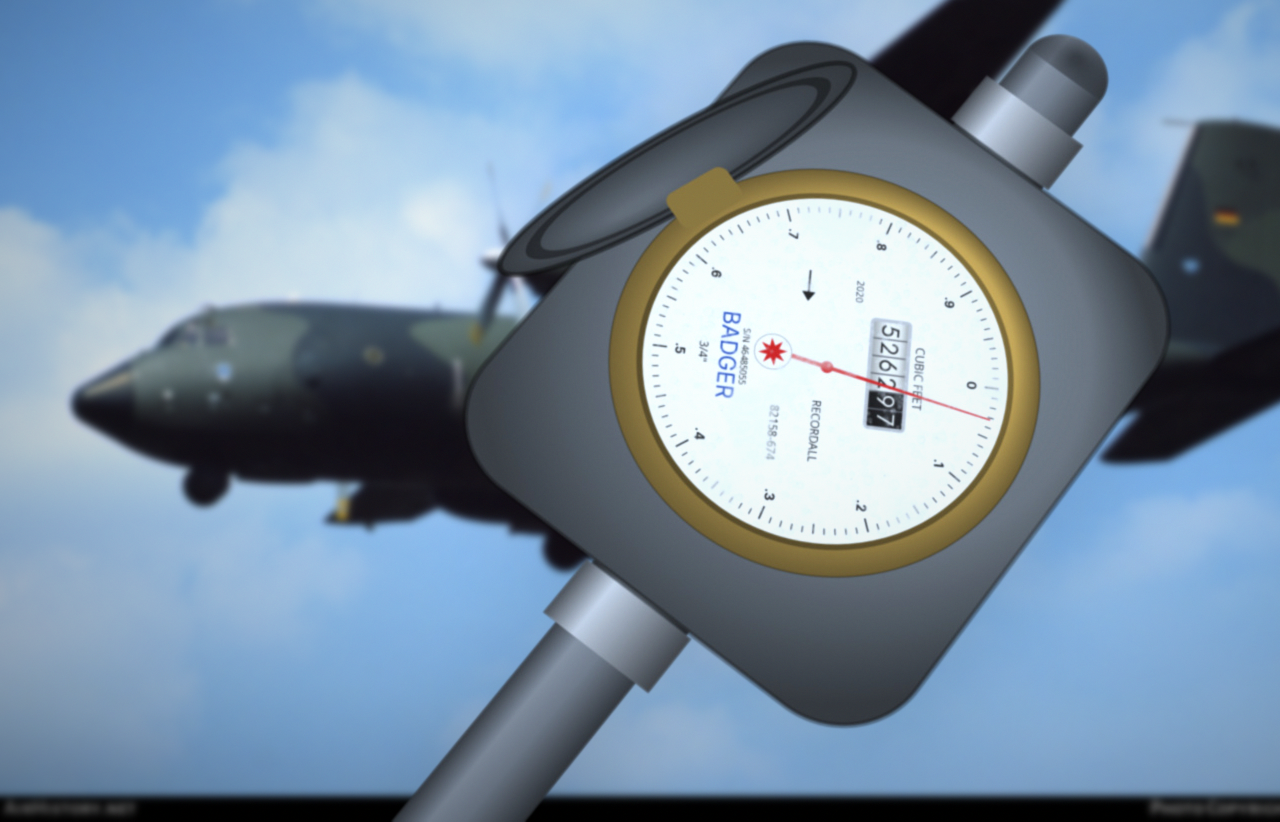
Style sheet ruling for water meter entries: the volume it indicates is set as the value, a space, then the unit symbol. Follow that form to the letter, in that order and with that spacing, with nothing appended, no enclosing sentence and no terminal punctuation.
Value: 526297.03 ft³
